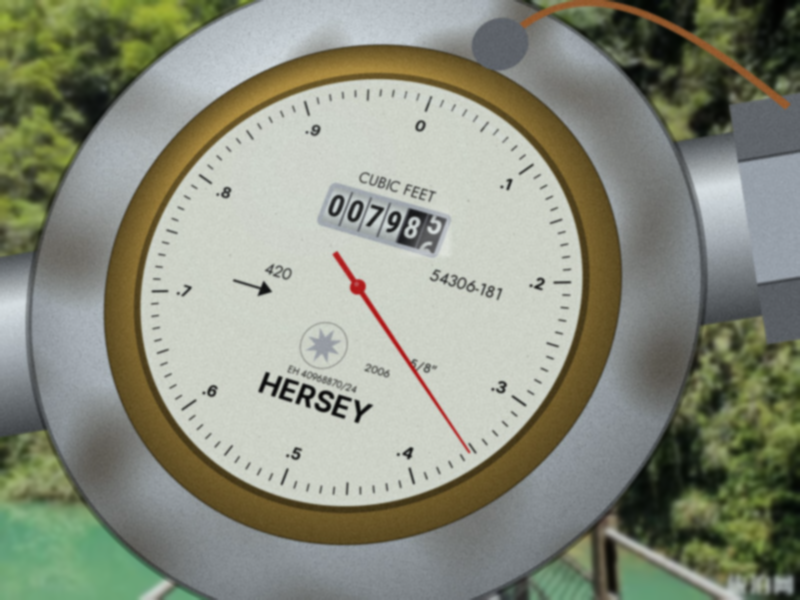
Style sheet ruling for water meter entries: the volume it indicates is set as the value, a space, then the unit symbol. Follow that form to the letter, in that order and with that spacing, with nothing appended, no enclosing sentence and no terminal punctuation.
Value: 7985.35 ft³
